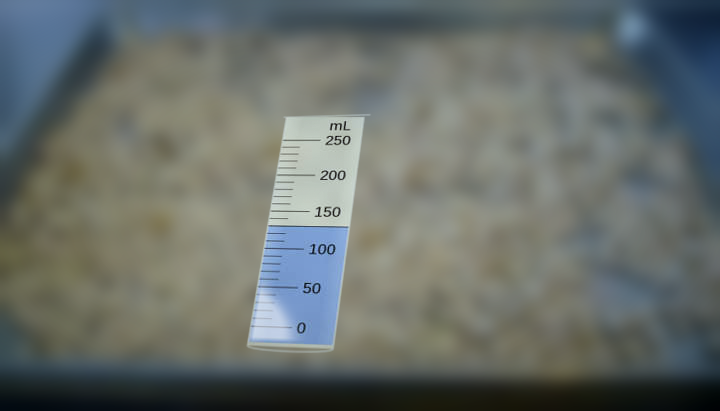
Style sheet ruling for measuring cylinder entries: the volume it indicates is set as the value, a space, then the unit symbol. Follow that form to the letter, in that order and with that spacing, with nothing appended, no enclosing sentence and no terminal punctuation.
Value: 130 mL
